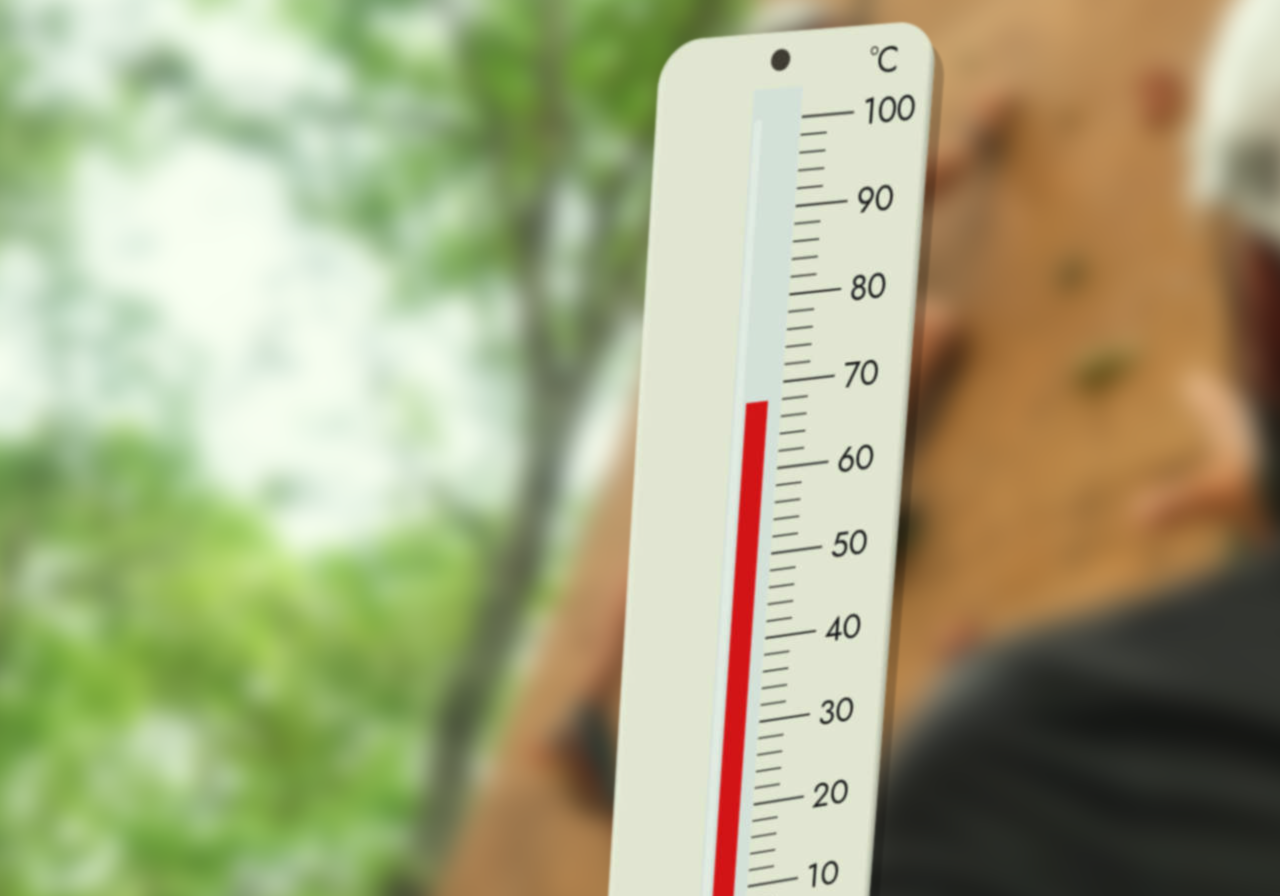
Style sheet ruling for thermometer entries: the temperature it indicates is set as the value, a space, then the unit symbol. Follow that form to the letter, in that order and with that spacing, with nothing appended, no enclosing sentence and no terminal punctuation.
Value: 68 °C
